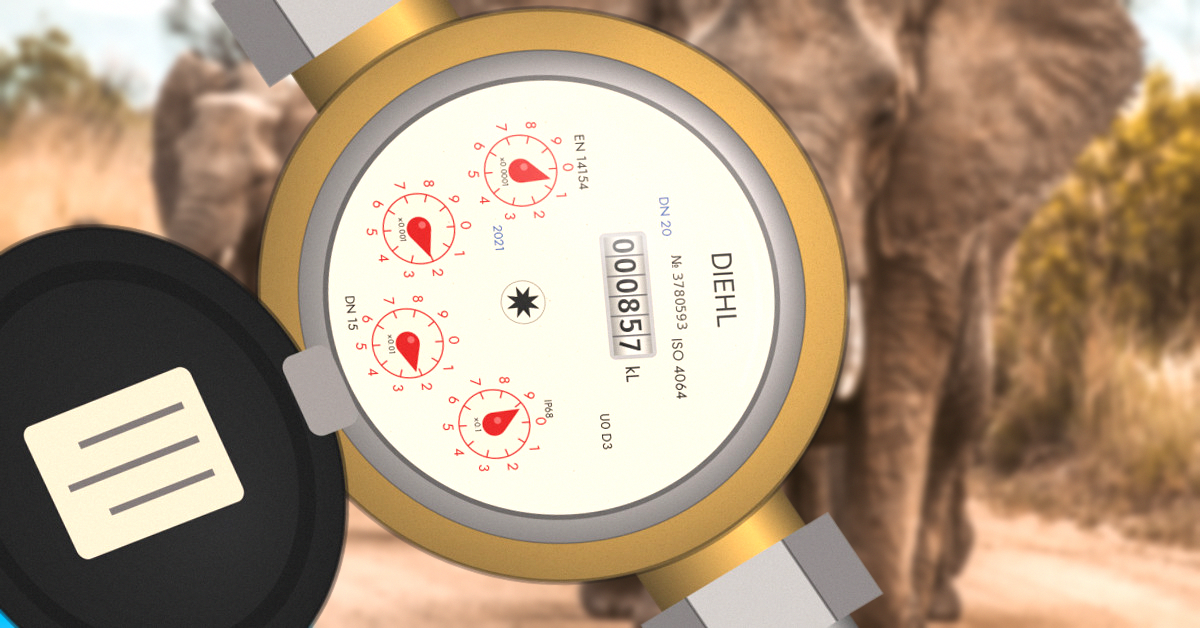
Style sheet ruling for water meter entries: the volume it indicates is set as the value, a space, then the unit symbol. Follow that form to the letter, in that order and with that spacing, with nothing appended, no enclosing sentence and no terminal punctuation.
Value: 856.9220 kL
